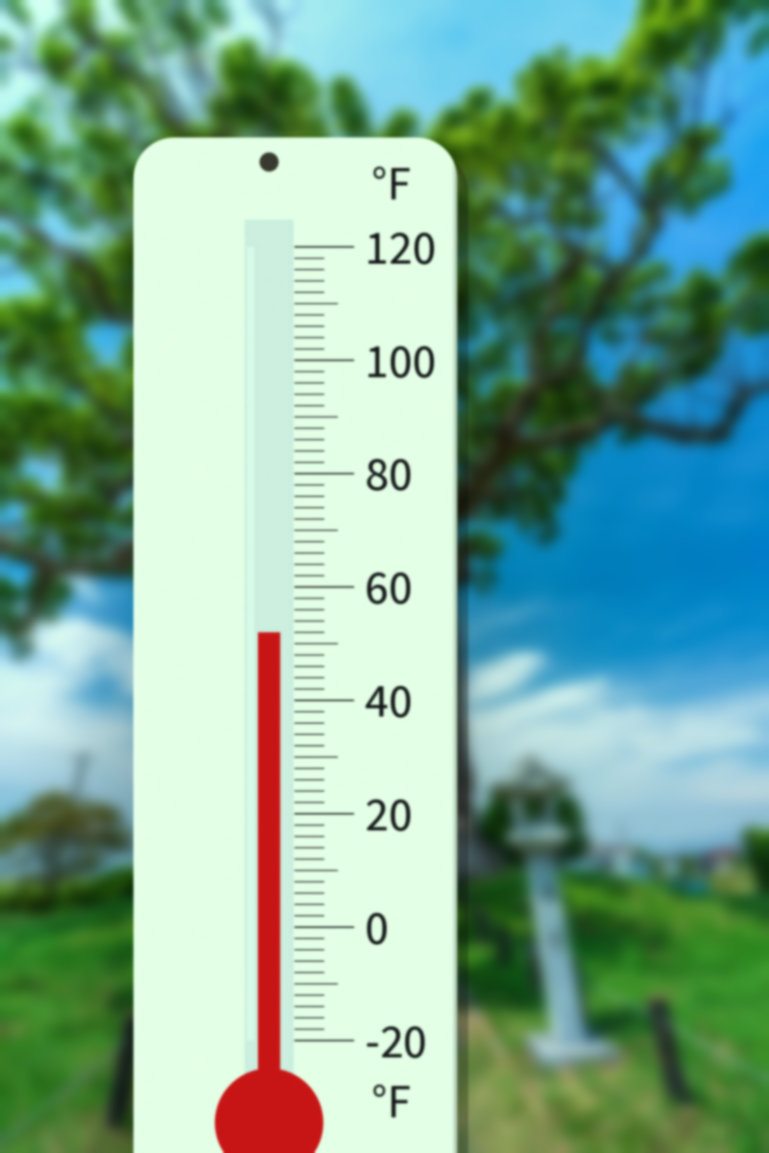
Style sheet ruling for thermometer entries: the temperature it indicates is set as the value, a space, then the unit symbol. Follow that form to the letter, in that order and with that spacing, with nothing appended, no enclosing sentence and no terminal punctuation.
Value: 52 °F
